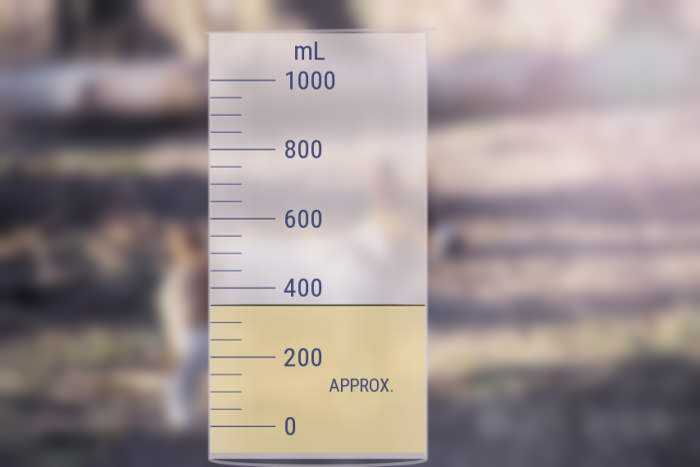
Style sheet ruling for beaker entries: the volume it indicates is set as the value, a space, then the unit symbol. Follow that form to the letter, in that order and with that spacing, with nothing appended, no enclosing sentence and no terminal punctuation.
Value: 350 mL
